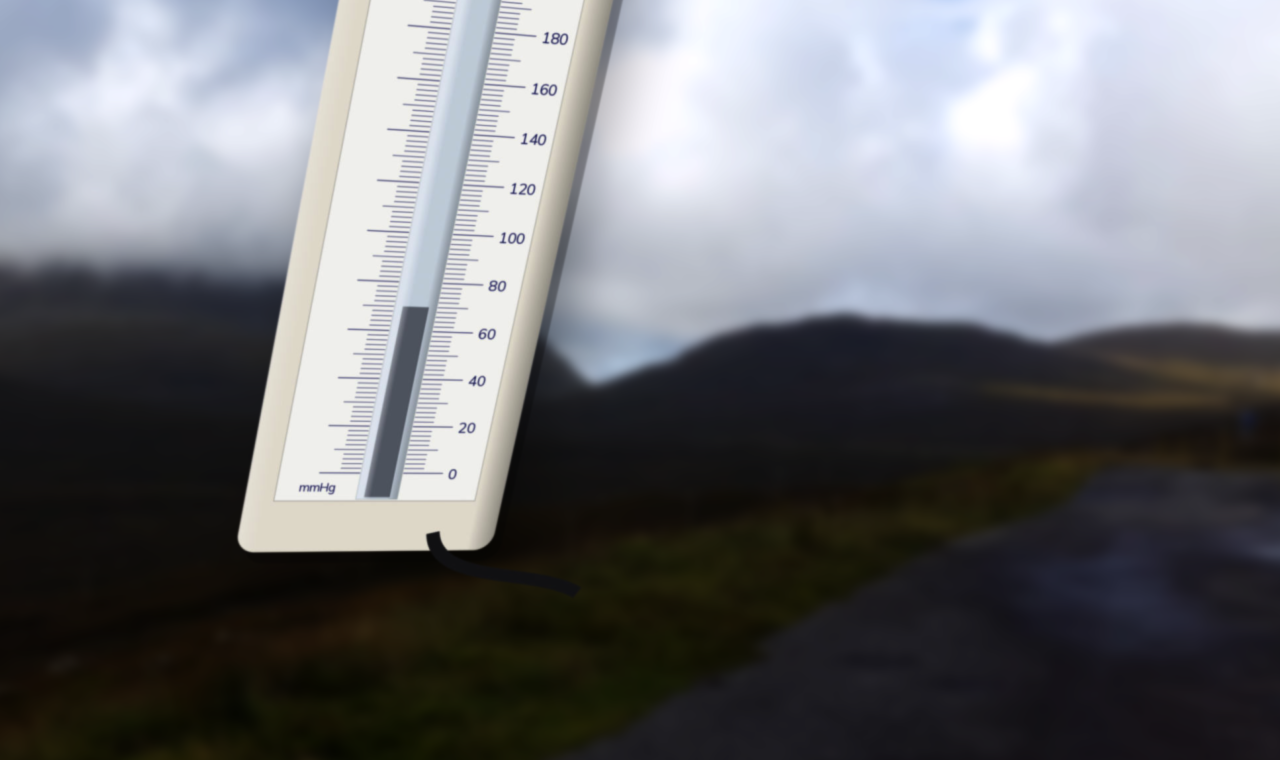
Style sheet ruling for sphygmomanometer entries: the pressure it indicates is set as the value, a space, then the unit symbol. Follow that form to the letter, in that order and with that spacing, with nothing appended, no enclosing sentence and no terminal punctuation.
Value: 70 mmHg
